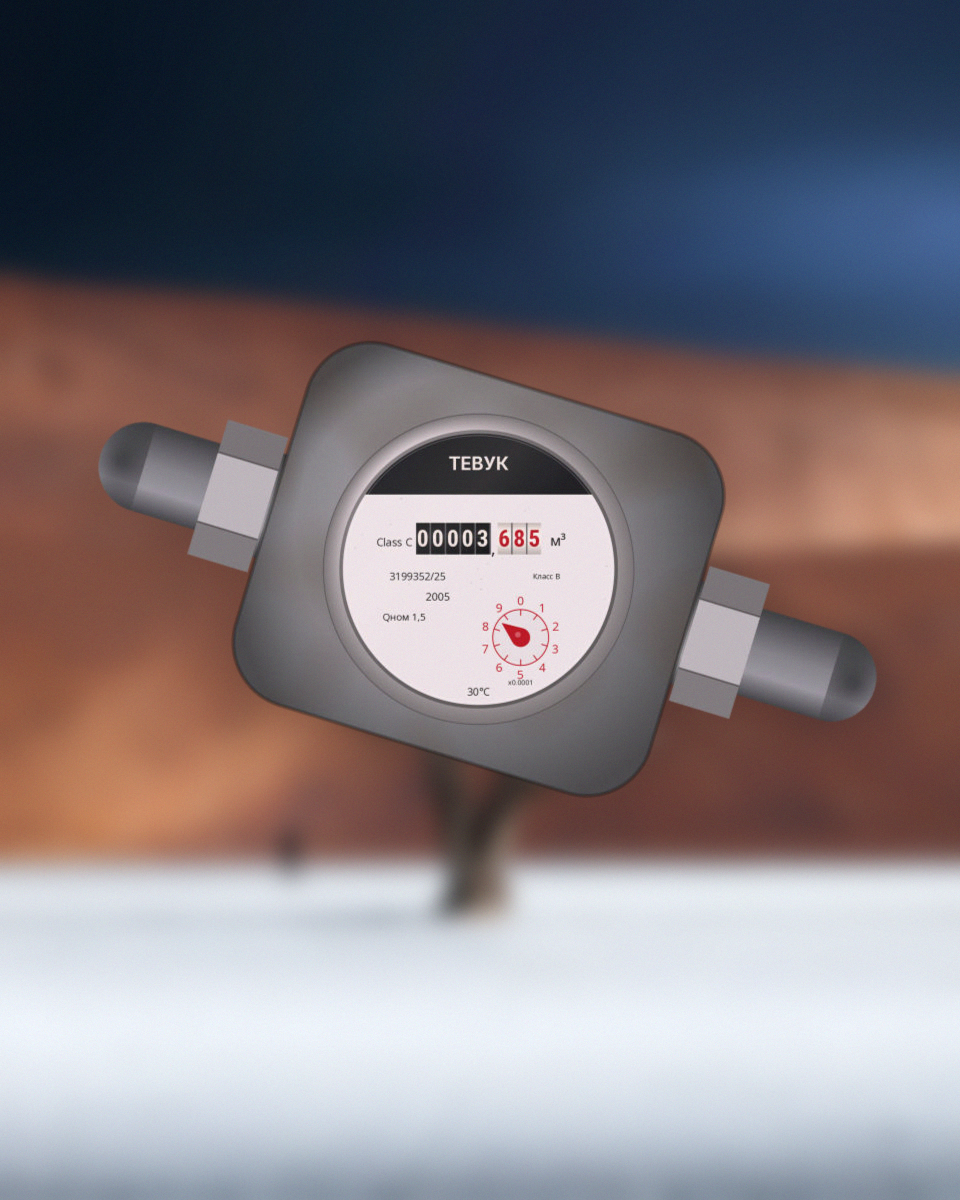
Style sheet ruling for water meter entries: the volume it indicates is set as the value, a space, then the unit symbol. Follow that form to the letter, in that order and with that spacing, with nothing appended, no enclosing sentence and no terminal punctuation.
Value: 3.6858 m³
